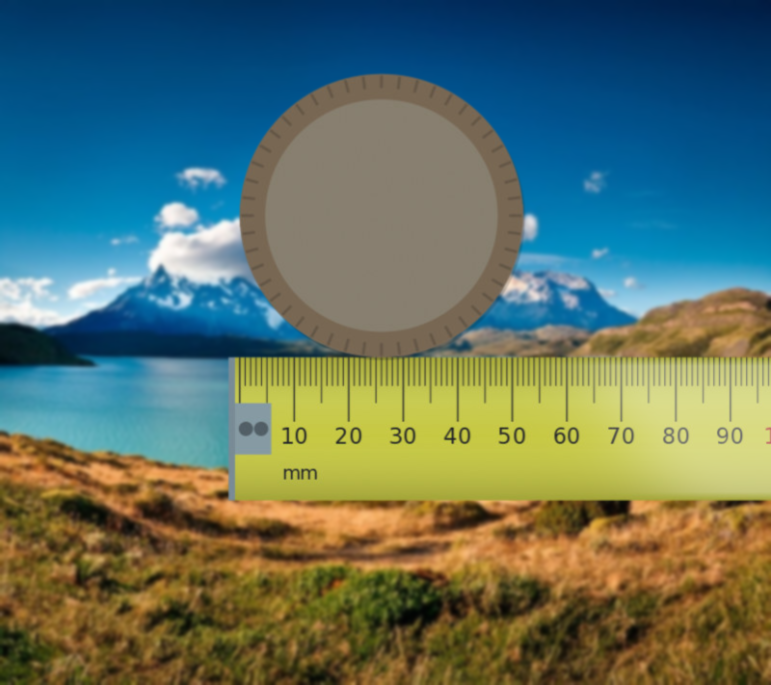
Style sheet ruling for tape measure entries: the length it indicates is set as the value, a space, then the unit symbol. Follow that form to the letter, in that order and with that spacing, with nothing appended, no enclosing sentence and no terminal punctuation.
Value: 52 mm
